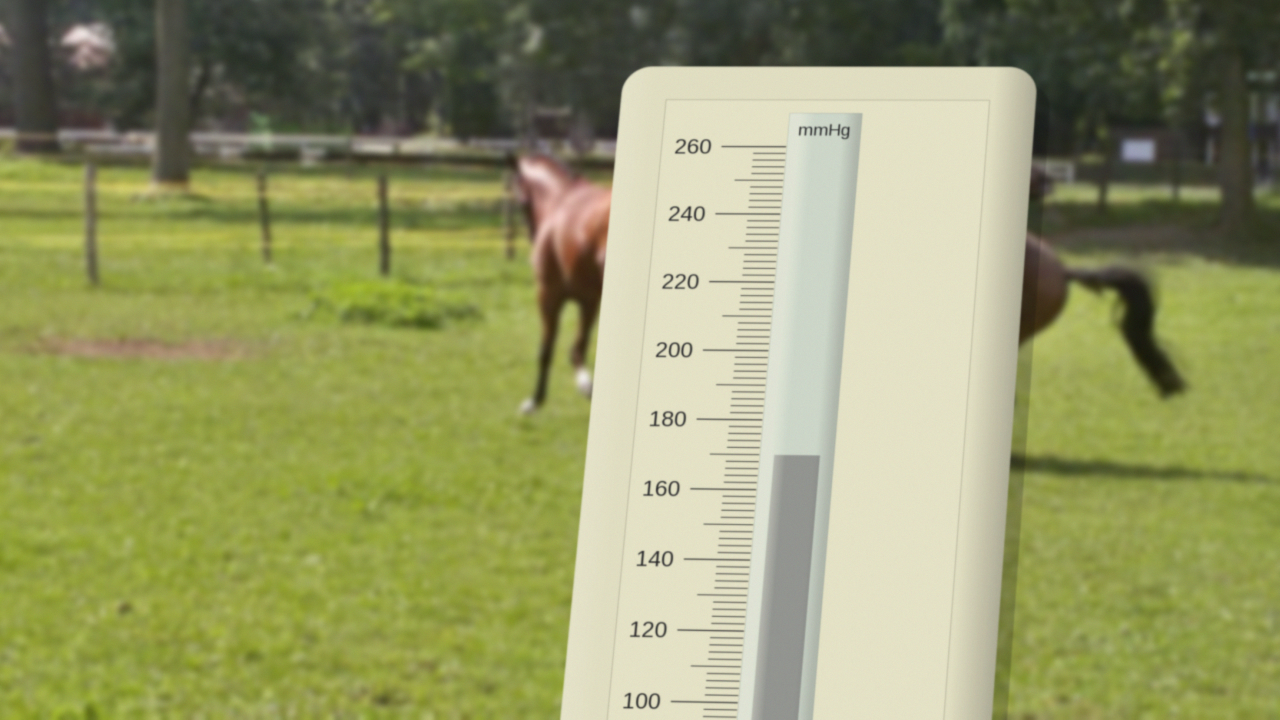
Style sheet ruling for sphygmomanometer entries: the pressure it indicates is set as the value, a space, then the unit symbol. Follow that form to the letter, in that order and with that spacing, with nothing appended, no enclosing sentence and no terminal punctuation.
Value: 170 mmHg
